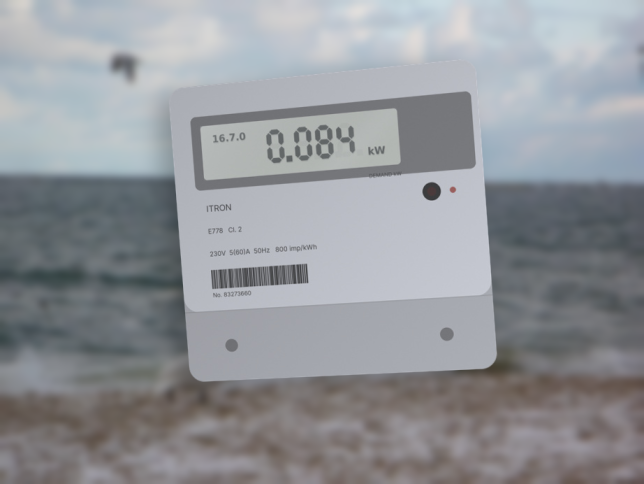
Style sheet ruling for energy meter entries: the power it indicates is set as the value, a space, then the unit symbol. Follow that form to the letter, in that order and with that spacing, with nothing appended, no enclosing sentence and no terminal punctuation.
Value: 0.084 kW
